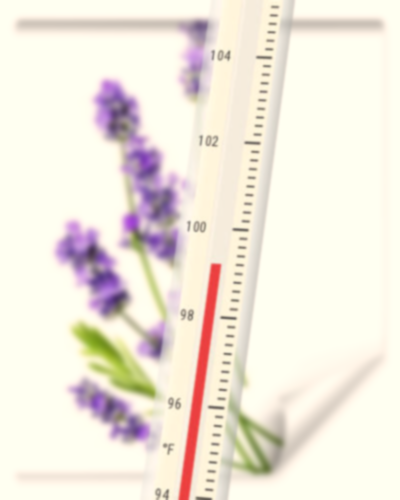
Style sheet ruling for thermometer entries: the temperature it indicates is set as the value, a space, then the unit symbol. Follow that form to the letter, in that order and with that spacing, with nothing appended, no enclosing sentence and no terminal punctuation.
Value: 99.2 °F
